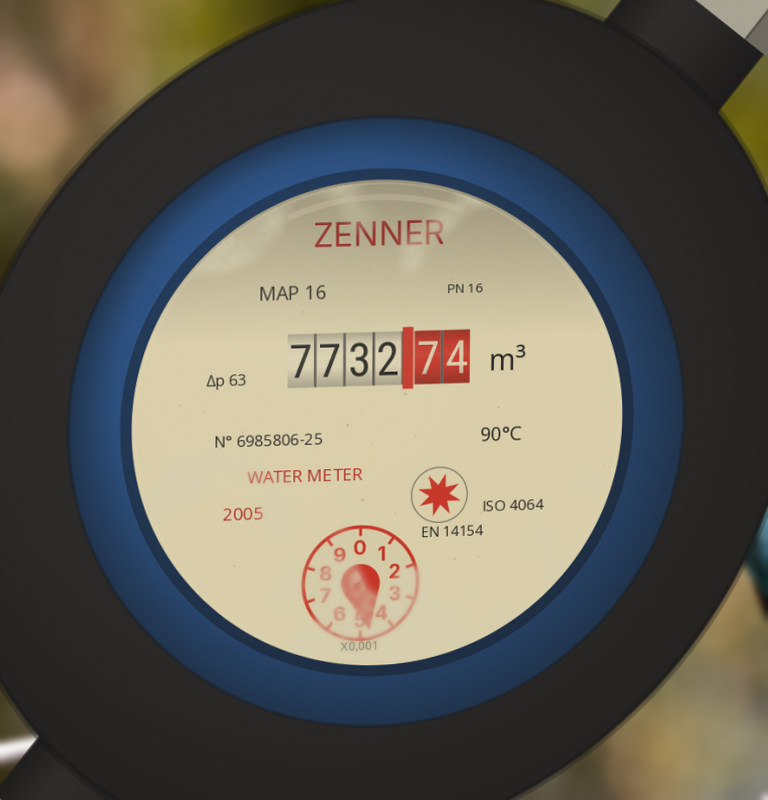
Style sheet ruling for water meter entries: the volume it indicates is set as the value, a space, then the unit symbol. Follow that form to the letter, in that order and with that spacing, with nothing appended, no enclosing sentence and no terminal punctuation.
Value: 7732.744 m³
